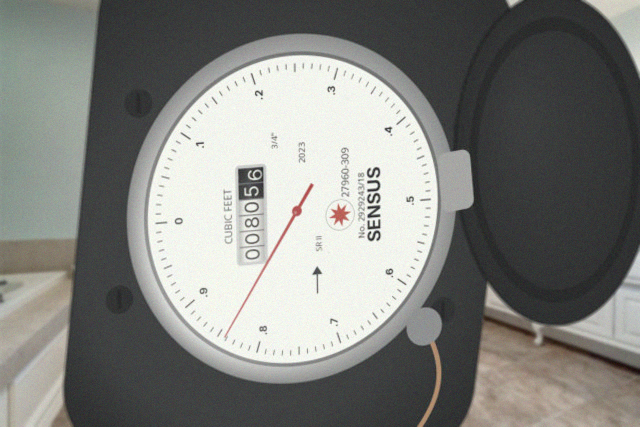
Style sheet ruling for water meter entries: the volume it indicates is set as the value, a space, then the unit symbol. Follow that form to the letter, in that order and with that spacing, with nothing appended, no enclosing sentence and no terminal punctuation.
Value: 8055.84 ft³
